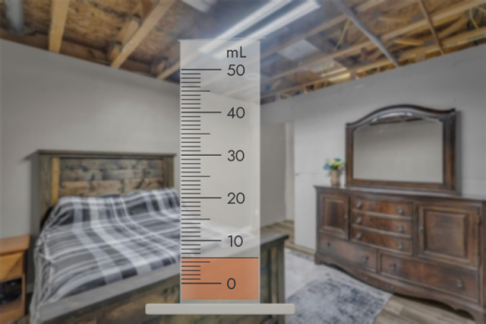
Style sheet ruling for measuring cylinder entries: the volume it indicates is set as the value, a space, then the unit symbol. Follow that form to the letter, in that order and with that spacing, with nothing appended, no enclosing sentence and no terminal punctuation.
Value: 6 mL
